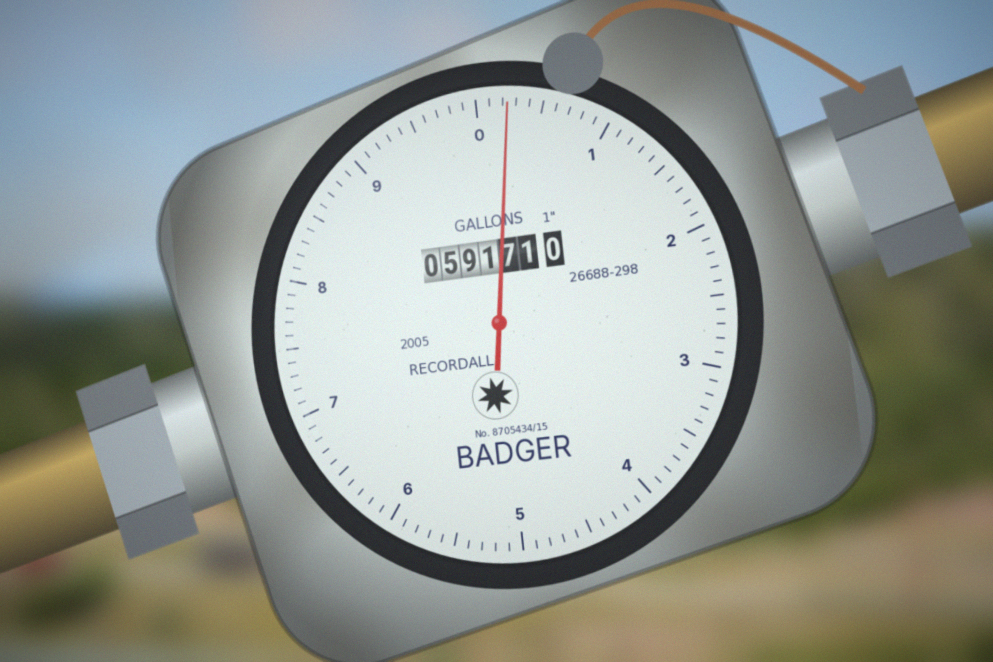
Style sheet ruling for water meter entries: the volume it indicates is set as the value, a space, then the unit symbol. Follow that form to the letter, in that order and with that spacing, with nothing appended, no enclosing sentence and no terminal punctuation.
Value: 591710.2 gal
